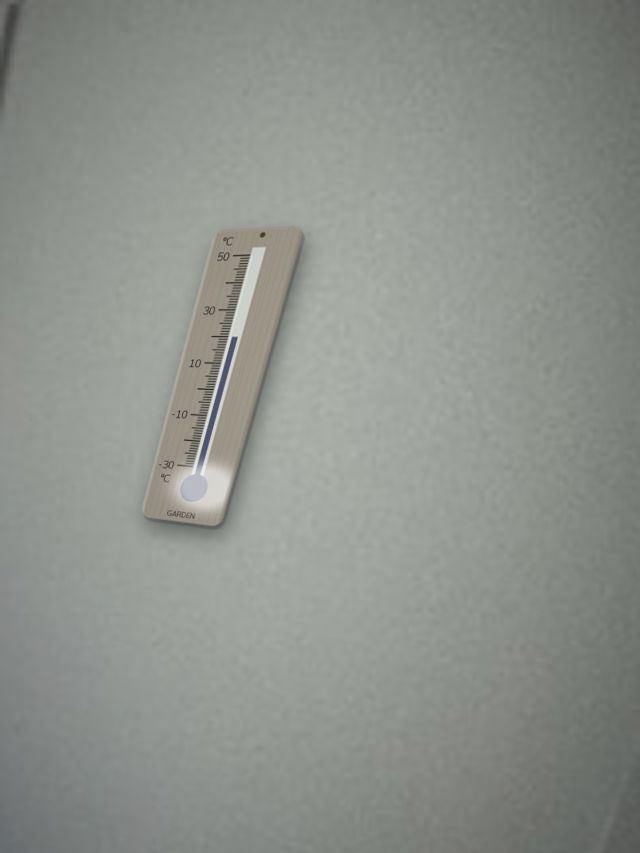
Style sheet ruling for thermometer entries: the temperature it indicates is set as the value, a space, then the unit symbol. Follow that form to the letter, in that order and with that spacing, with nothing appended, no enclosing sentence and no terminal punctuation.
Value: 20 °C
